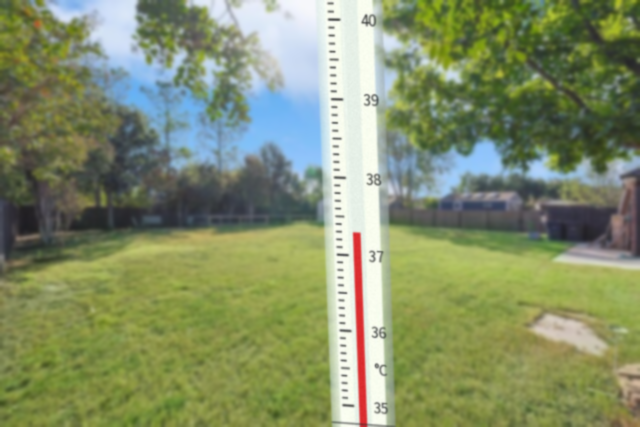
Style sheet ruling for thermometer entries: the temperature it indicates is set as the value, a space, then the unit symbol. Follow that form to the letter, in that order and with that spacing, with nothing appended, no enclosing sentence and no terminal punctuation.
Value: 37.3 °C
